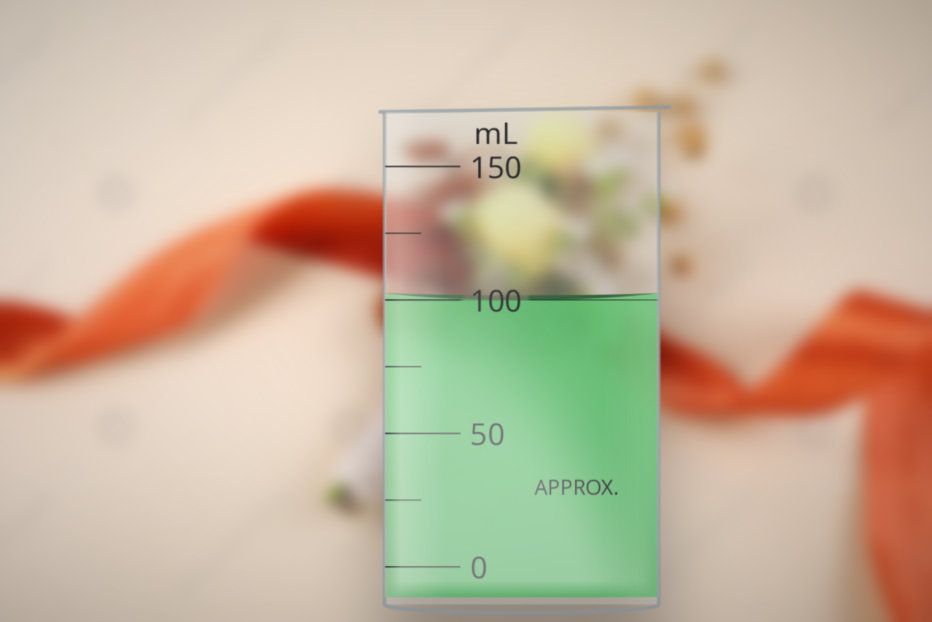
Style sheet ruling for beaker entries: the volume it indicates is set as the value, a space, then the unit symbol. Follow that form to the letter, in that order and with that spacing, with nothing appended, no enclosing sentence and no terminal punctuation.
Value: 100 mL
